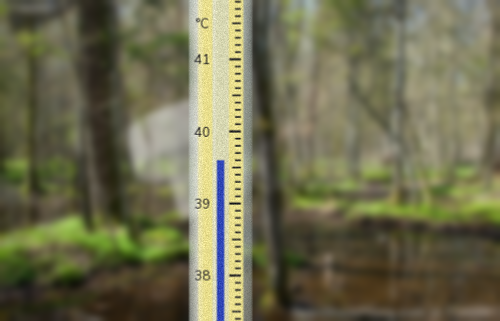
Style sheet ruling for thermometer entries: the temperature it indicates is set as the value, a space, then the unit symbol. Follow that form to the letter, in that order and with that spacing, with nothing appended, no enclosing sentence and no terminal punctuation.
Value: 39.6 °C
